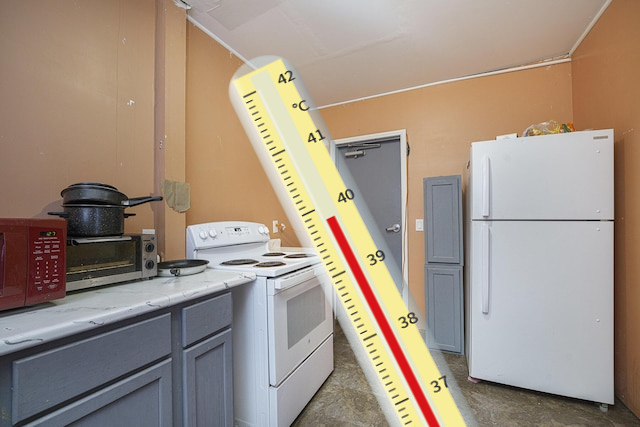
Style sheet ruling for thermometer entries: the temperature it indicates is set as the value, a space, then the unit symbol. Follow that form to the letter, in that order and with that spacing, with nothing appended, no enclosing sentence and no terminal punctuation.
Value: 39.8 °C
